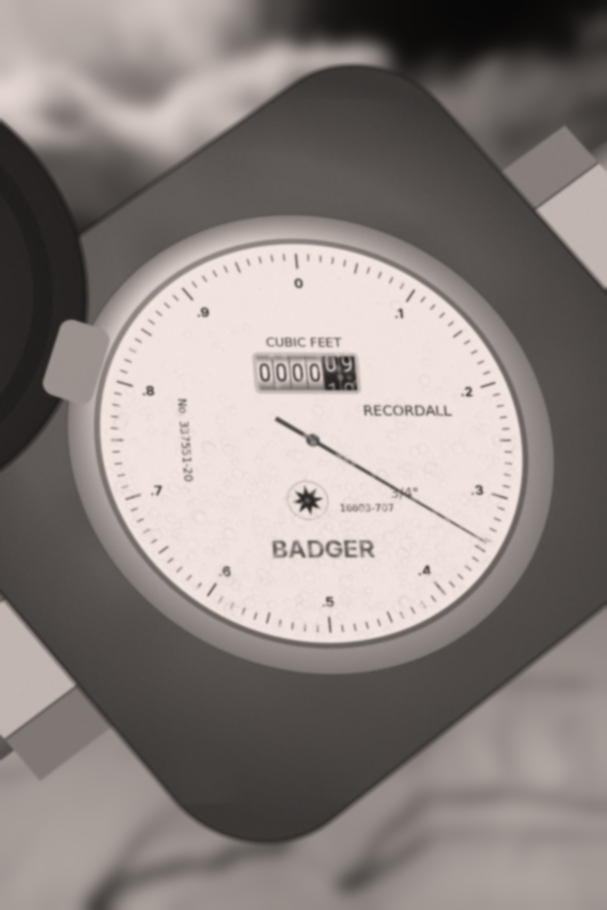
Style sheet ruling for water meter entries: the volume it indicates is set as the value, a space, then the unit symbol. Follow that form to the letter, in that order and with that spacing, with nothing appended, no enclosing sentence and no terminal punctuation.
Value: 9.34 ft³
